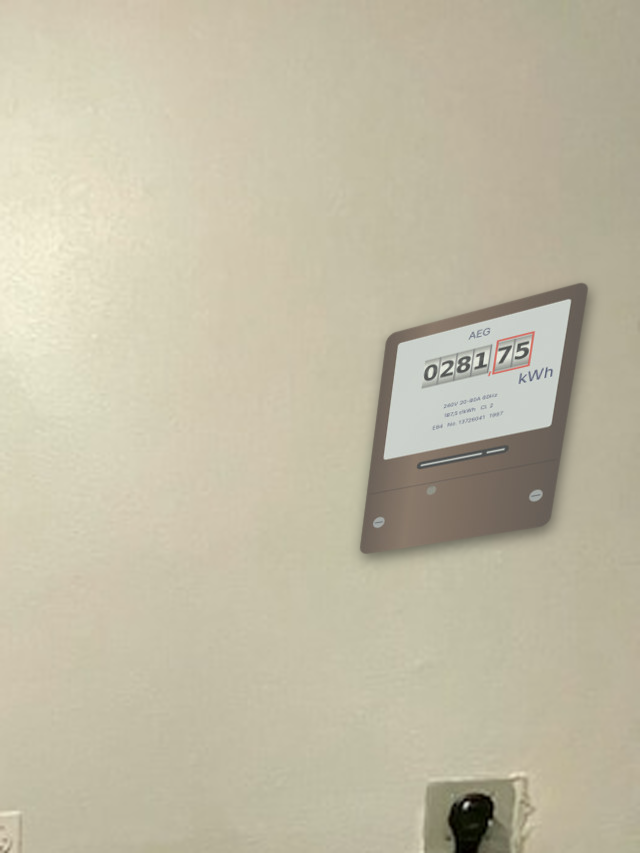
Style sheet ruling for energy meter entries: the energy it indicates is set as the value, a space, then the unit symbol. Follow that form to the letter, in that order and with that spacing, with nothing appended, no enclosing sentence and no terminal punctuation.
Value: 281.75 kWh
